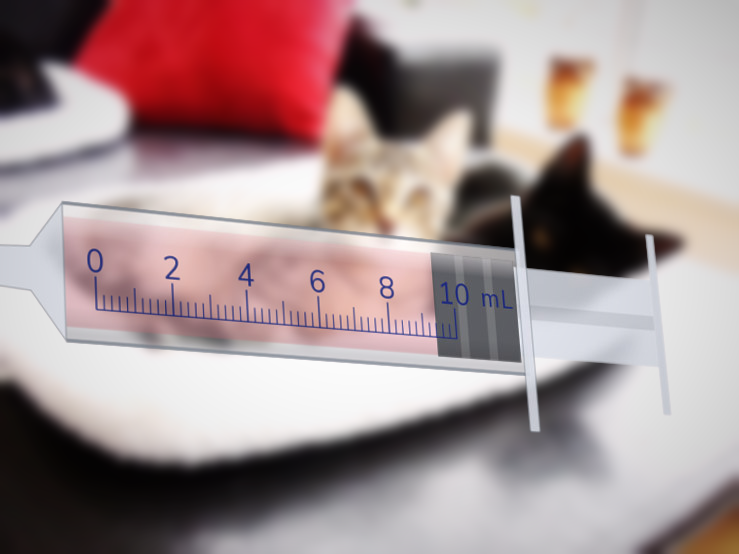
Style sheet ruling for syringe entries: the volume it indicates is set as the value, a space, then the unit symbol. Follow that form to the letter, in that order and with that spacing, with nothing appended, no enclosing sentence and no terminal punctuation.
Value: 9.4 mL
